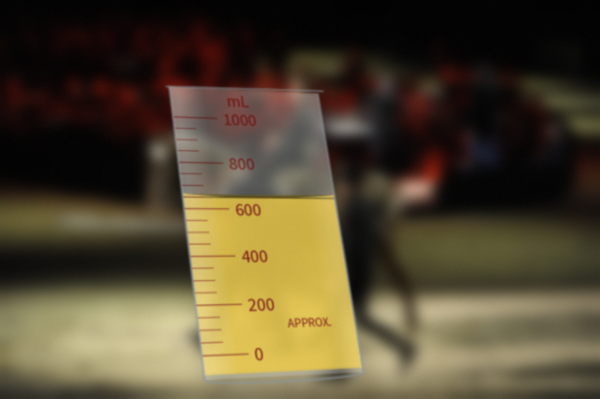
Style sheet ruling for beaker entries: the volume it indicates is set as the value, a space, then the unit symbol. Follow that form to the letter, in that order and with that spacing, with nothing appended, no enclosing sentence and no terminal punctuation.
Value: 650 mL
